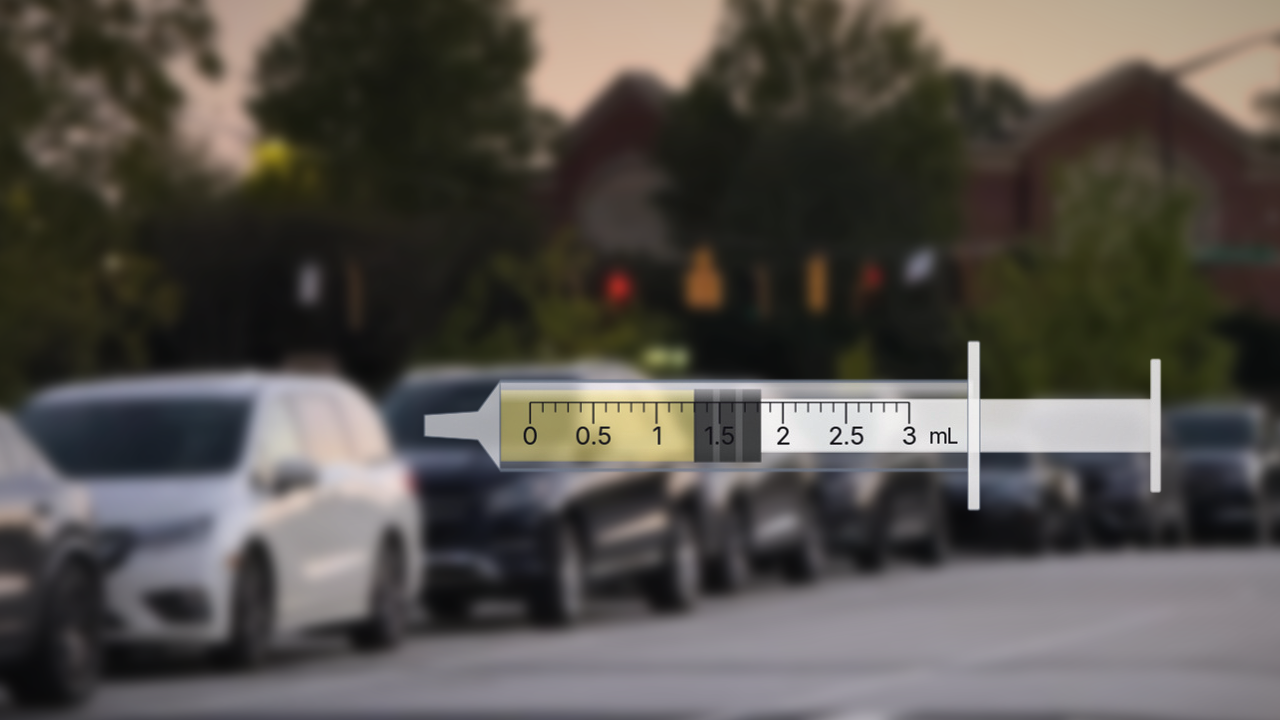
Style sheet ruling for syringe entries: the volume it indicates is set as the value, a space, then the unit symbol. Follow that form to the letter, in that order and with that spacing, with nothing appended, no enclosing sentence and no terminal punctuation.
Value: 1.3 mL
